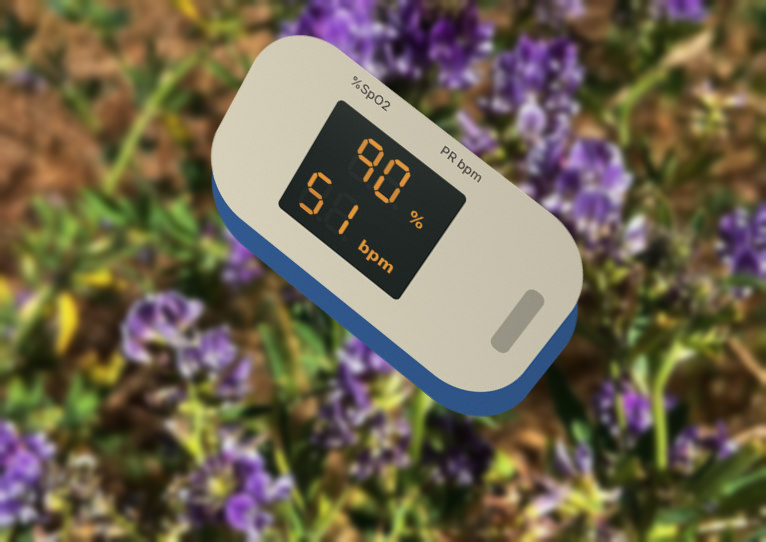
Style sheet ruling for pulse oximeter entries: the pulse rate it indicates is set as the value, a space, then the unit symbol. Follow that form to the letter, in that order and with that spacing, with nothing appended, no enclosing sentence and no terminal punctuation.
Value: 51 bpm
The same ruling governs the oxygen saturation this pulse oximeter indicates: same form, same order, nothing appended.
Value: 90 %
